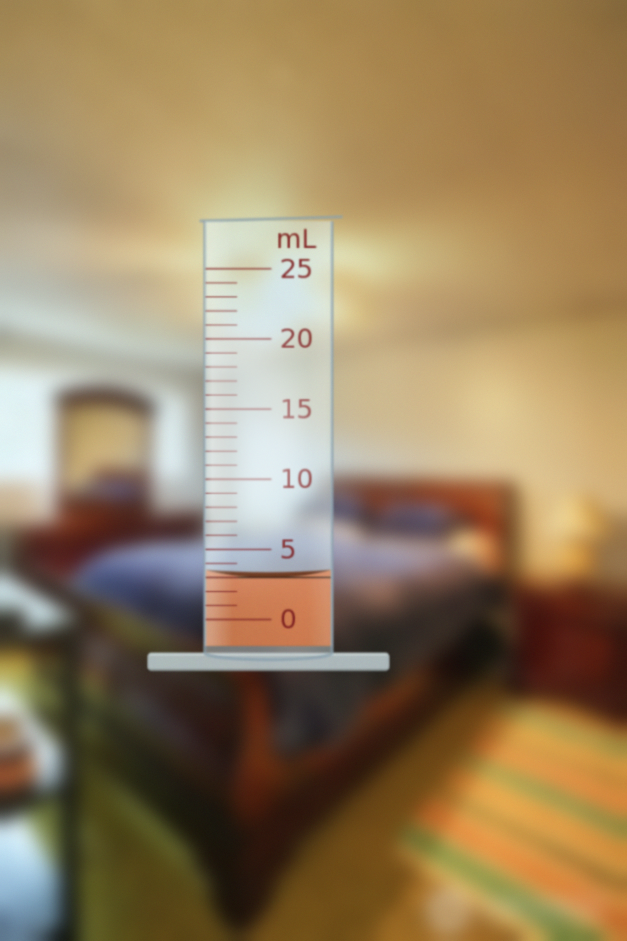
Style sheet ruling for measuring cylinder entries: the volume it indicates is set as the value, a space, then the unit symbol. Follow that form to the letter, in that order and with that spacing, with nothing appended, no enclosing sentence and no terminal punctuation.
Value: 3 mL
